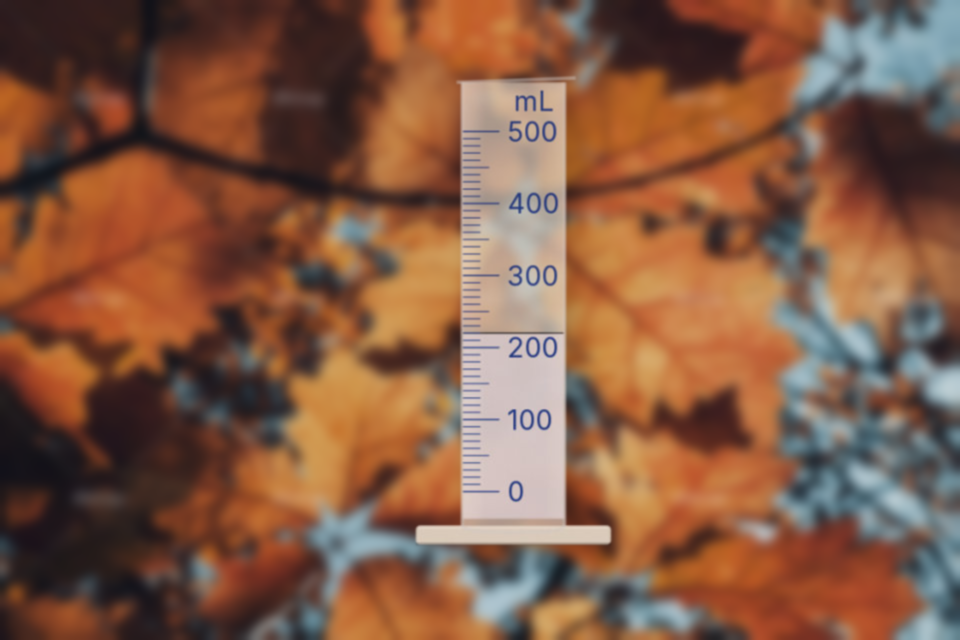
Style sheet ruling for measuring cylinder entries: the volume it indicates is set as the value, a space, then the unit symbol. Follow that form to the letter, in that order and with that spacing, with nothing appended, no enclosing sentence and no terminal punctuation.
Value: 220 mL
